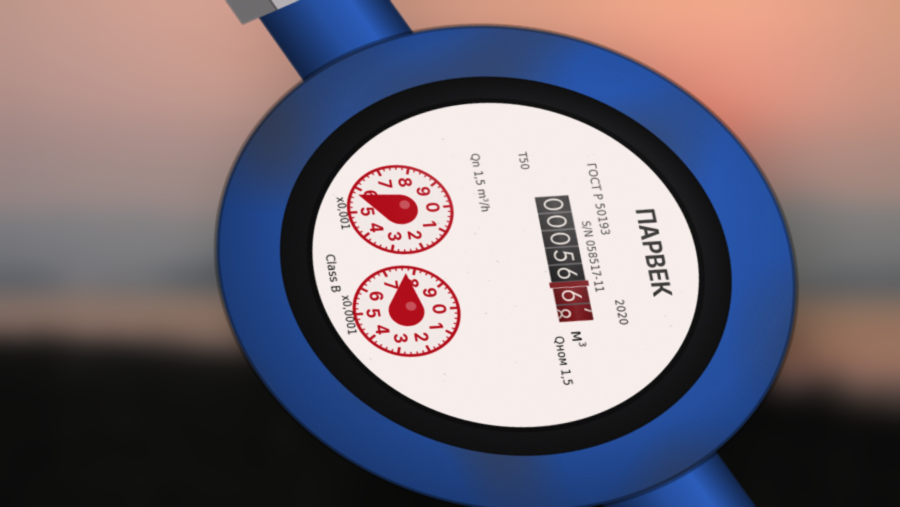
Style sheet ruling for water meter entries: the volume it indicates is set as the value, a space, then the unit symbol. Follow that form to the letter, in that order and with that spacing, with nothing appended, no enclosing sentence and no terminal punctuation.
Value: 56.6757 m³
